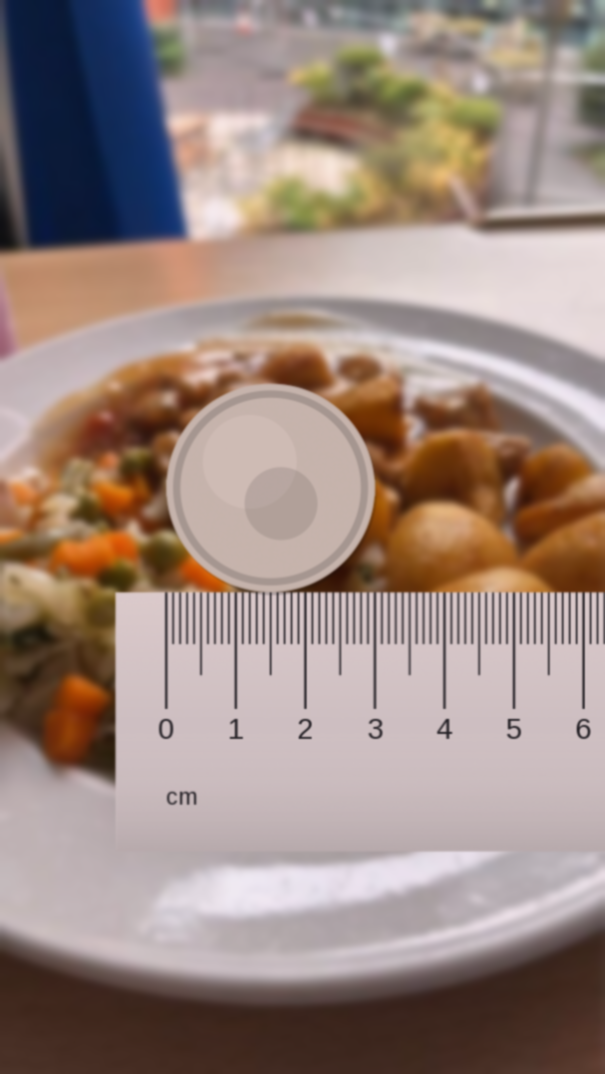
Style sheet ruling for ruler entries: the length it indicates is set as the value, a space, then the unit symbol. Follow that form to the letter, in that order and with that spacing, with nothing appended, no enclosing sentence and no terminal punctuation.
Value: 3 cm
